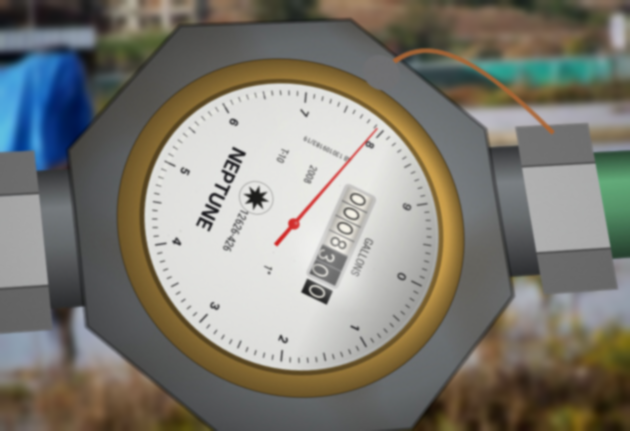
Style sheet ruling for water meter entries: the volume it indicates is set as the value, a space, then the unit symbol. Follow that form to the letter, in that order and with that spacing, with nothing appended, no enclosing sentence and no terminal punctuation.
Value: 8297.9 gal
